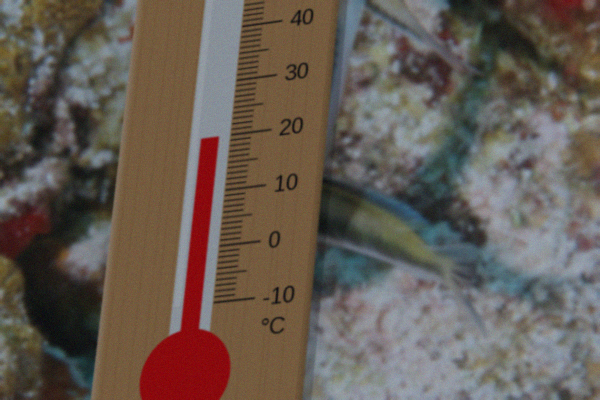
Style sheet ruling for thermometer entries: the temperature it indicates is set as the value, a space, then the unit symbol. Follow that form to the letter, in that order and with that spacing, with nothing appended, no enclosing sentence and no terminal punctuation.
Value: 20 °C
